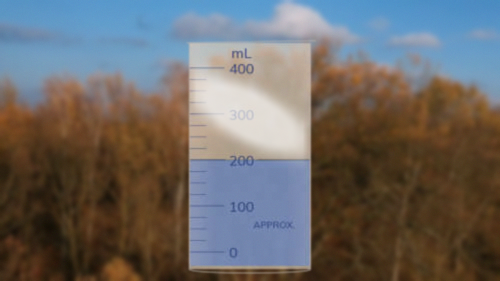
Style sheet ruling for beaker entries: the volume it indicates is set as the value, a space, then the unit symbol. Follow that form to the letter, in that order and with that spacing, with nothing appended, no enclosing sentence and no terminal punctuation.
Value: 200 mL
